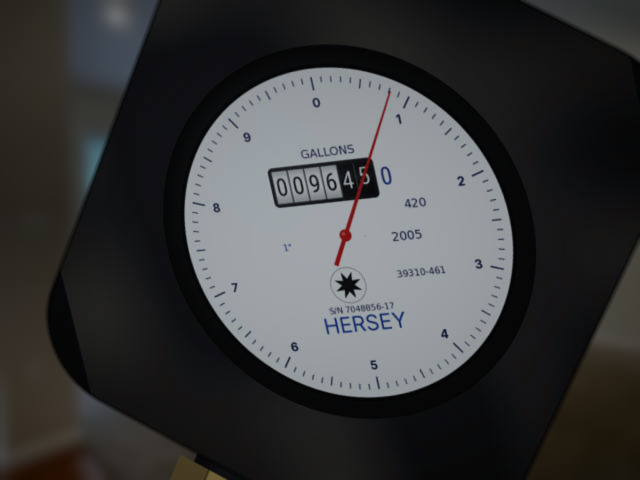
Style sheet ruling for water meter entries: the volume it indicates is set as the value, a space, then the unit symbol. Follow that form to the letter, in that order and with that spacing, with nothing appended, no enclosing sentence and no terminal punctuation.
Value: 96450.8 gal
